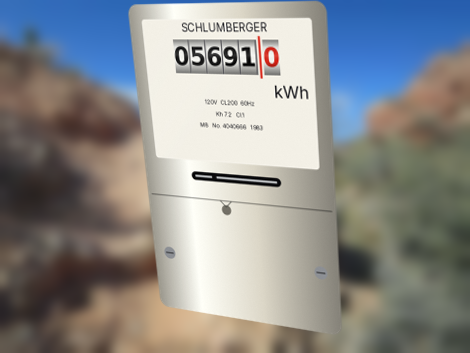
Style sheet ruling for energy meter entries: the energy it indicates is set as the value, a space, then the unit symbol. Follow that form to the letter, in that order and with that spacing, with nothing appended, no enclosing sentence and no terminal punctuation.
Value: 5691.0 kWh
